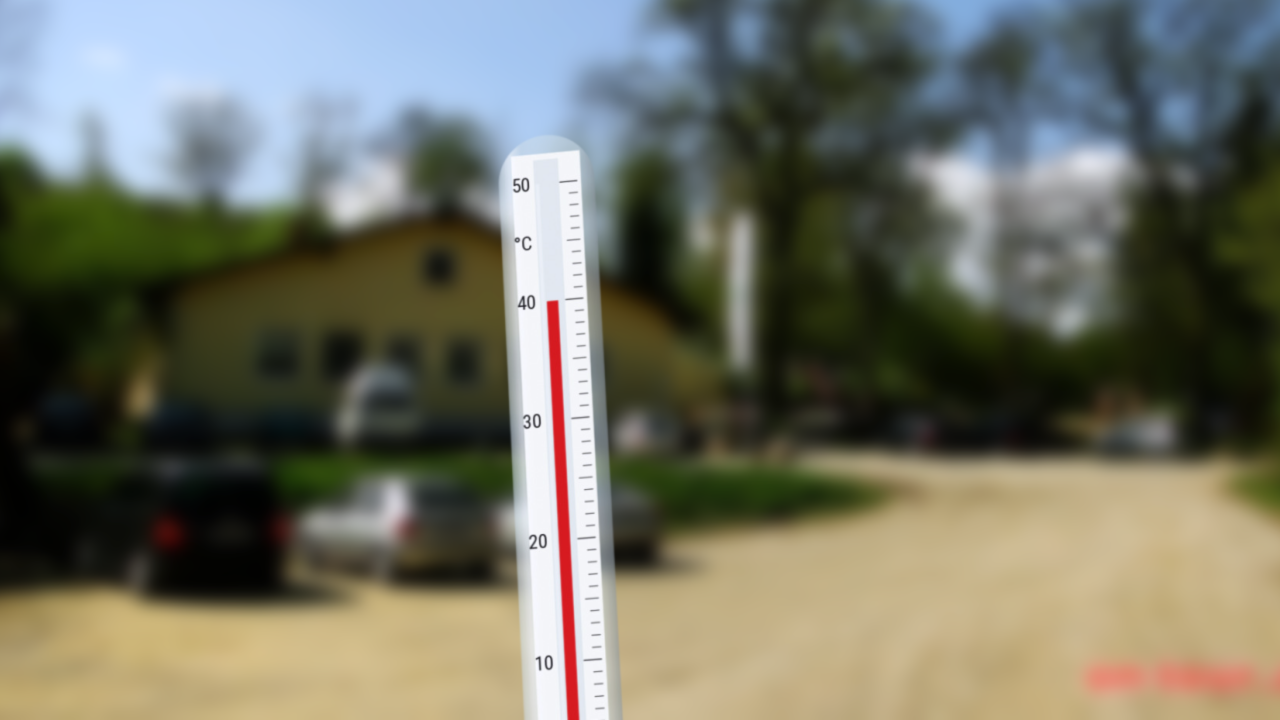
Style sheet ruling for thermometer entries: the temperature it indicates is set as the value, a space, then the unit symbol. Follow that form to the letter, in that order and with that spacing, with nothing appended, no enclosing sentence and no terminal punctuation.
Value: 40 °C
